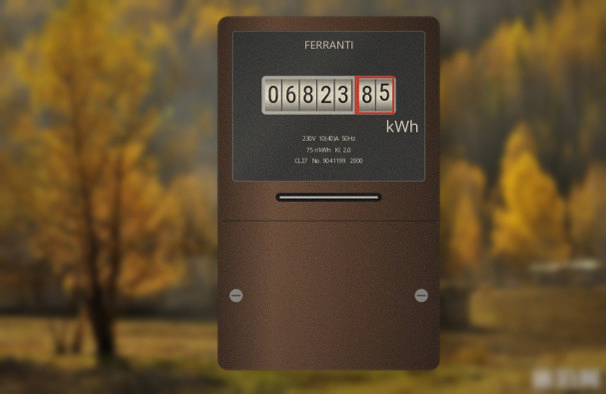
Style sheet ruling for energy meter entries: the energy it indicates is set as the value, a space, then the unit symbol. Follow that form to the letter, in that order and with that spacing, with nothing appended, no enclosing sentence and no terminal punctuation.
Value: 6823.85 kWh
